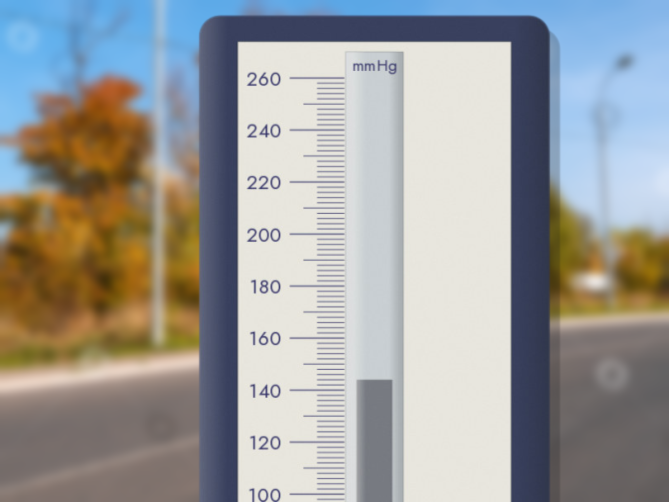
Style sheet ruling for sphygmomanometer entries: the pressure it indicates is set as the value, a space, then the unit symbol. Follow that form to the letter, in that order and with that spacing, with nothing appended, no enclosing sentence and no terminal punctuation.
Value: 144 mmHg
